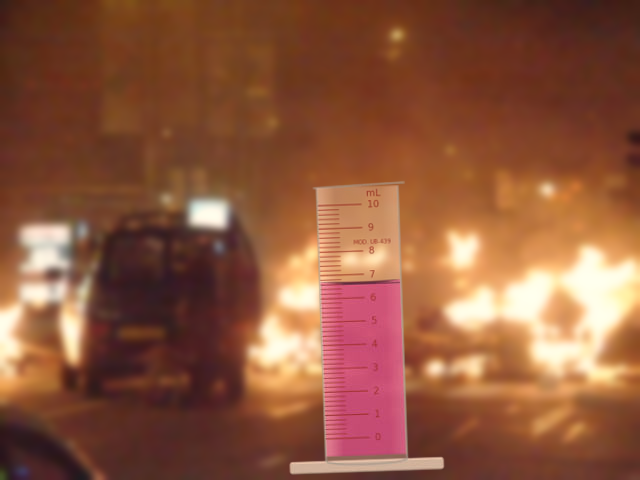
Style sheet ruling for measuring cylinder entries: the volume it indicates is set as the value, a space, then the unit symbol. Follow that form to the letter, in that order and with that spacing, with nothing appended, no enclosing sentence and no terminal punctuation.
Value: 6.6 mL
